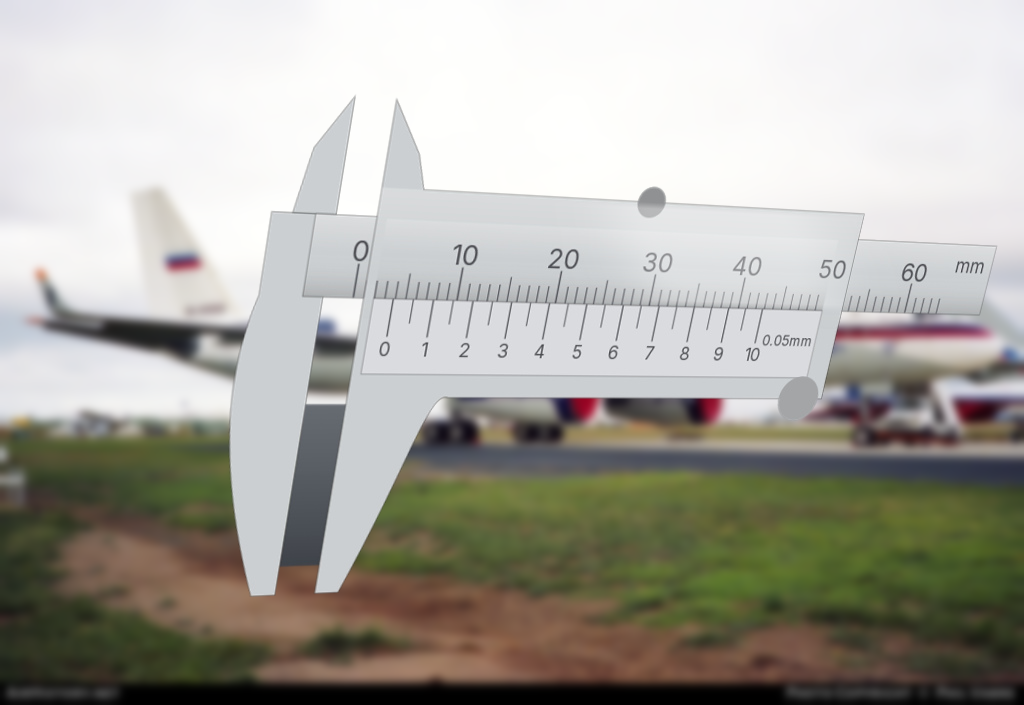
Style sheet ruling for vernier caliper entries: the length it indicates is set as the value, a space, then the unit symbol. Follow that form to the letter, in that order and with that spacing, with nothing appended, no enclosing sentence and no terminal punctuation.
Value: 3.8 mm
